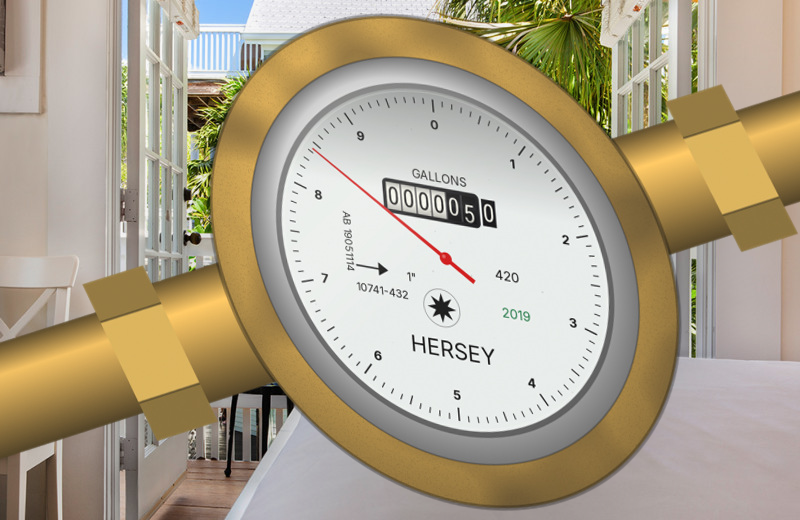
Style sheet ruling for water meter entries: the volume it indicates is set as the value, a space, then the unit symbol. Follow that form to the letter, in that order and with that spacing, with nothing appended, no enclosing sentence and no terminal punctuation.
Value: 48.4 gal
